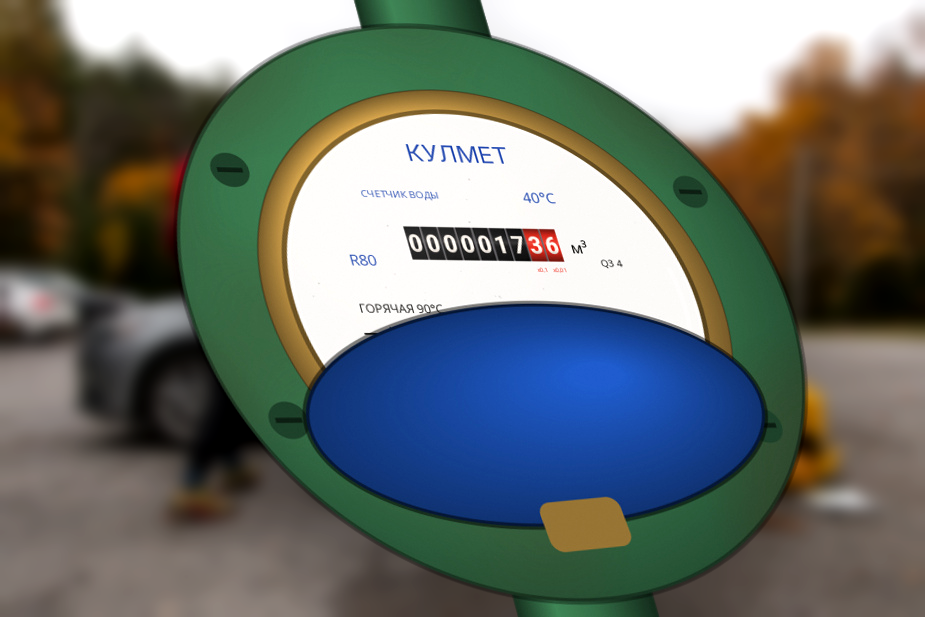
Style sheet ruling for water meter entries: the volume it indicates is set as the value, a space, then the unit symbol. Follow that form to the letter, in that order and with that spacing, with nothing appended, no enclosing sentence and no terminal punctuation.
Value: 17.36 m³
